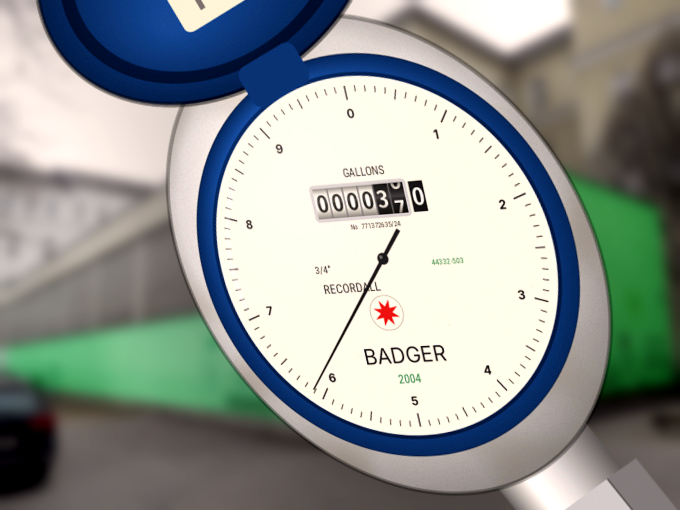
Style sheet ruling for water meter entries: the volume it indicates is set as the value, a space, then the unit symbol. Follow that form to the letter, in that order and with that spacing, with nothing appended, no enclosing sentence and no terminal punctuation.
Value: 366.1 gal
